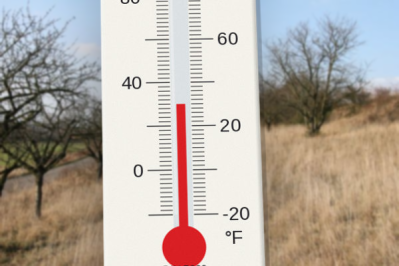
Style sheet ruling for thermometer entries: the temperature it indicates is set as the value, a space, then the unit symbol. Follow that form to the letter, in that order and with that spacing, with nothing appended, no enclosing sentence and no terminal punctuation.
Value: 30 °F
